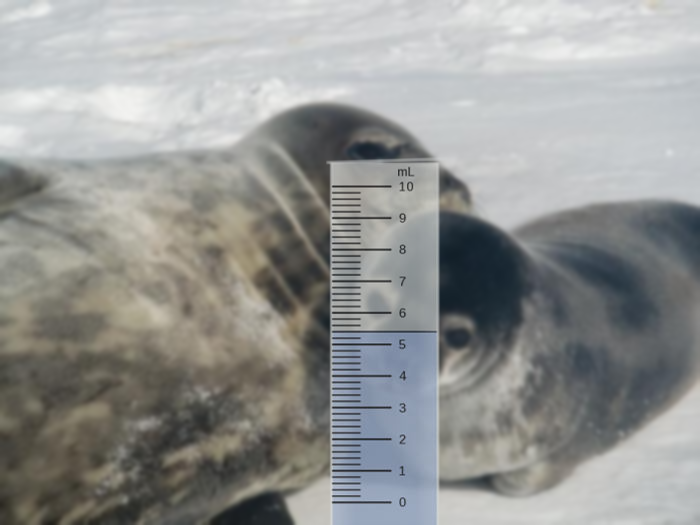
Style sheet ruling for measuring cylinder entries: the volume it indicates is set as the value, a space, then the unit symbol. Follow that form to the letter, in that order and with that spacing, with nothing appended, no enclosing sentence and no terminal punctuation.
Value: 5.4 mL
